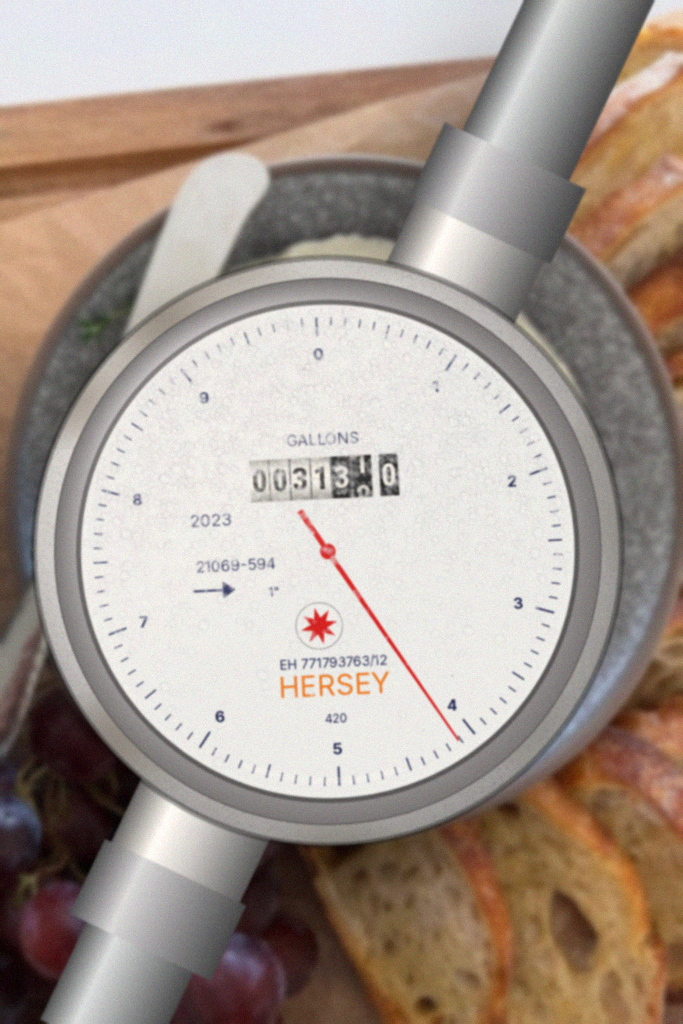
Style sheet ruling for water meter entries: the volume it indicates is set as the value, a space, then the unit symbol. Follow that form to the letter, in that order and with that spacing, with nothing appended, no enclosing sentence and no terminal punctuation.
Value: 31314.1 gal
